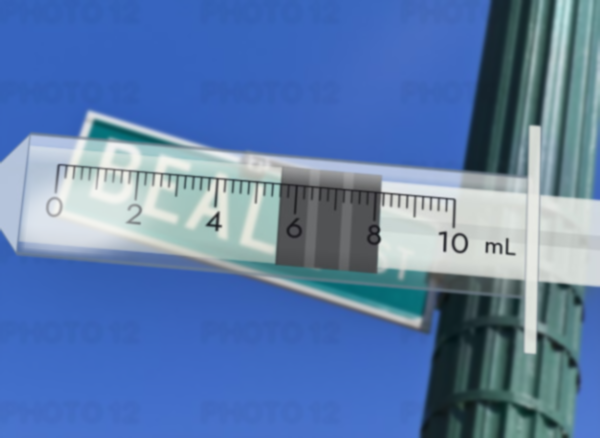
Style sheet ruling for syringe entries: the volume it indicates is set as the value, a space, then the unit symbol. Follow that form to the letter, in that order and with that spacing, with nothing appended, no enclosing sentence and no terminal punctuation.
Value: 5.6 mL
